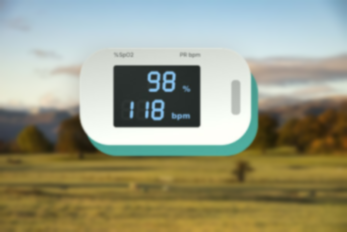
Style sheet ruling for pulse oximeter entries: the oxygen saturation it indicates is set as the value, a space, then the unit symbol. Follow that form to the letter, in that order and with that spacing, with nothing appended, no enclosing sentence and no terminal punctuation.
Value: 98 %
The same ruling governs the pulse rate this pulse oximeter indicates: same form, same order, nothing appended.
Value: 118 bpm
